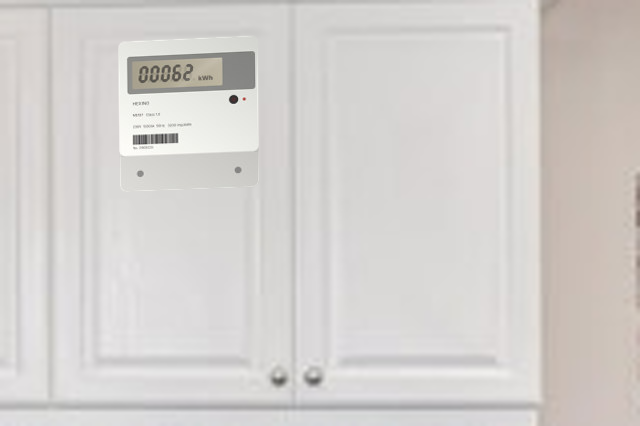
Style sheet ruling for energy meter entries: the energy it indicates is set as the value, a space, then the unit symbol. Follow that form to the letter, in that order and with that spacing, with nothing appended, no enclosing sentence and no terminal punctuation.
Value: 62 kWh
